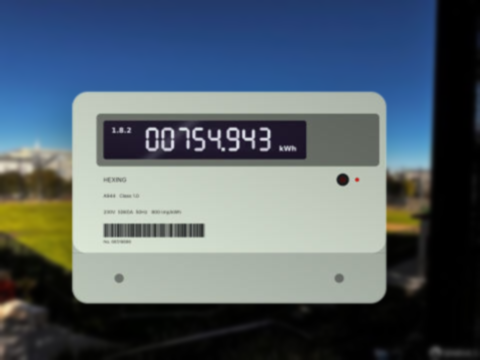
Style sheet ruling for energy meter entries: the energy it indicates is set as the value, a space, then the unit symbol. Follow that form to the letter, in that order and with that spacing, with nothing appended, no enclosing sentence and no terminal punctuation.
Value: 754.943 kWh
